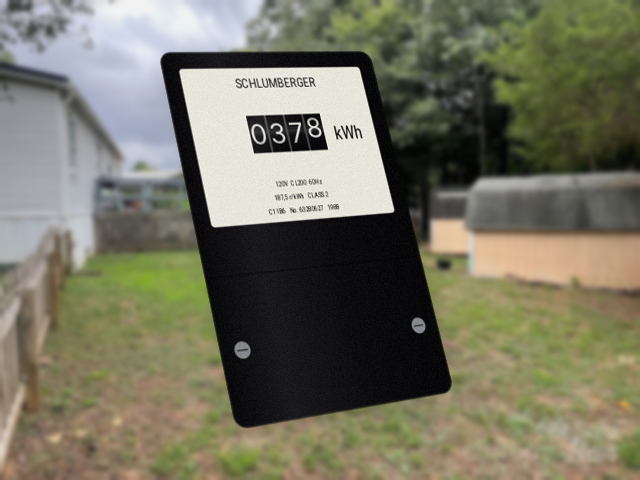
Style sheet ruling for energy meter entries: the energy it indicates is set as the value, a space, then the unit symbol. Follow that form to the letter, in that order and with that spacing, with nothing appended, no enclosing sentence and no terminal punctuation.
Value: 378 kWh
